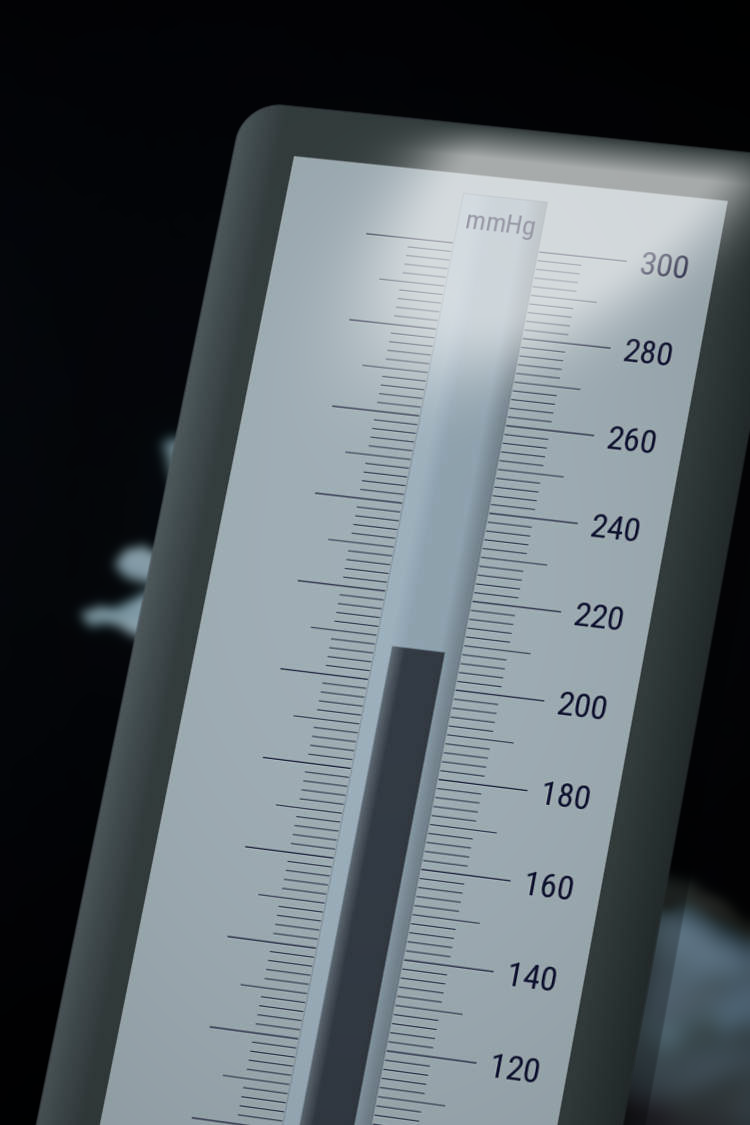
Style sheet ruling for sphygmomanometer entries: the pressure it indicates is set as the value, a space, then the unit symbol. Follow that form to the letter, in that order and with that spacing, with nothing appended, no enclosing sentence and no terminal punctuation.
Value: 208 mmHg
